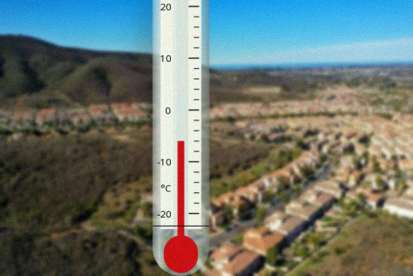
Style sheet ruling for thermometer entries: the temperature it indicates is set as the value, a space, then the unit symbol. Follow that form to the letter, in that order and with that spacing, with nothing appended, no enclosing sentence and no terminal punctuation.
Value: -6 °C
